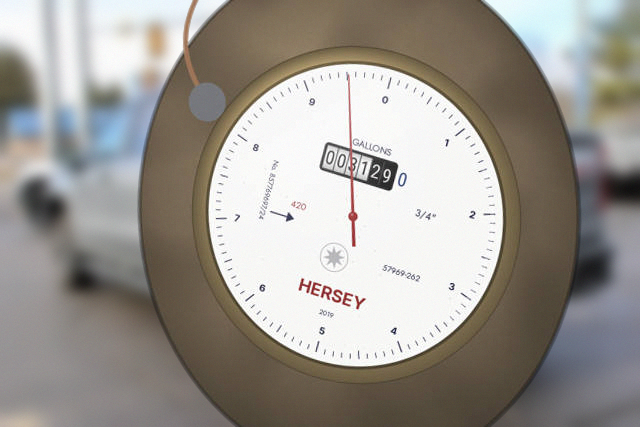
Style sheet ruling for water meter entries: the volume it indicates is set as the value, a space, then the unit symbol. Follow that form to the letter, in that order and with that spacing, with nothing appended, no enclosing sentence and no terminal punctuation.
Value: 31289.5 gal
